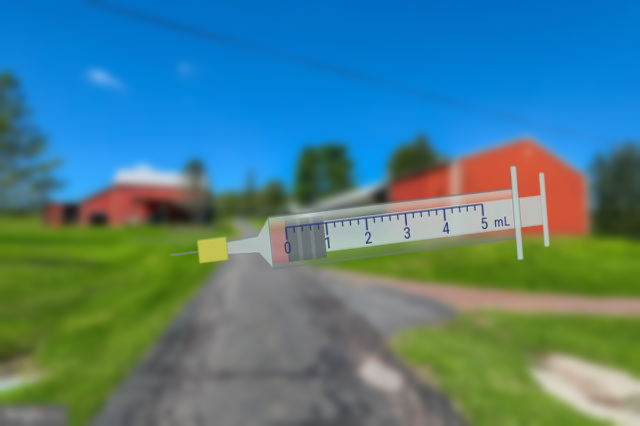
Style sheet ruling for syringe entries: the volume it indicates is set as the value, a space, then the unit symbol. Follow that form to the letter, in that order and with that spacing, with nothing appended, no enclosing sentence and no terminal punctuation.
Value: 0 mL
